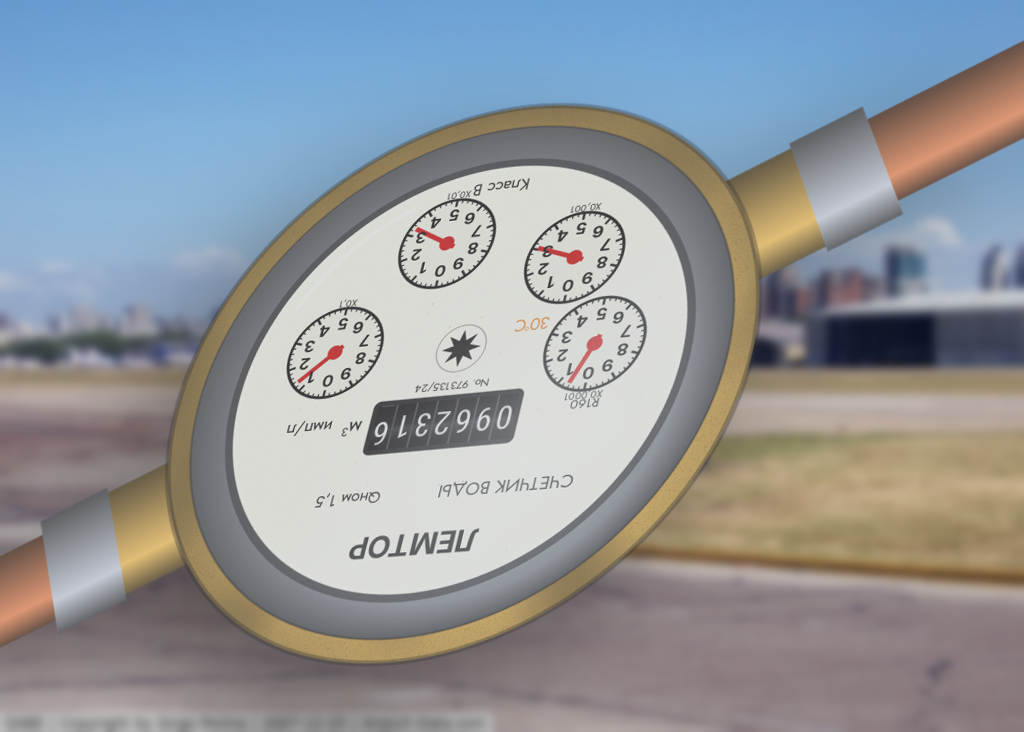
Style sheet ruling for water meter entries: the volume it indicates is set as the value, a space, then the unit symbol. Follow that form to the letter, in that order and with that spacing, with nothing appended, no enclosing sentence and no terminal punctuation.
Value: 962316.1330 m³
